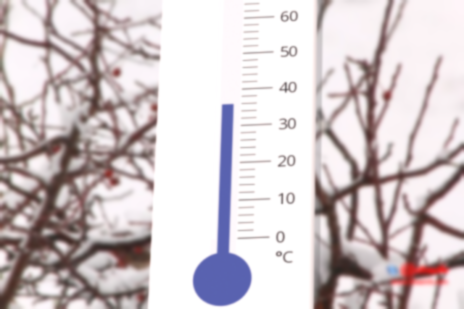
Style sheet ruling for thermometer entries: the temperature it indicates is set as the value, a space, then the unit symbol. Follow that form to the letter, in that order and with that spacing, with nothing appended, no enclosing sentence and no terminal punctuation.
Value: 36 °C
